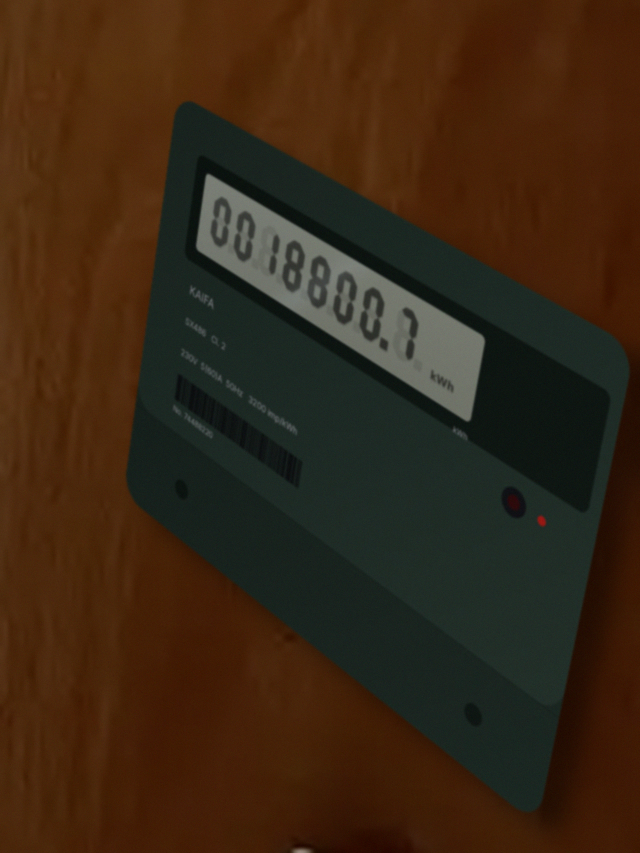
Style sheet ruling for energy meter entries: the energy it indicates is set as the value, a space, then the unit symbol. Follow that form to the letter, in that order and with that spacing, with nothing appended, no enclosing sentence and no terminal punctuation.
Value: 18800.7 kWh
